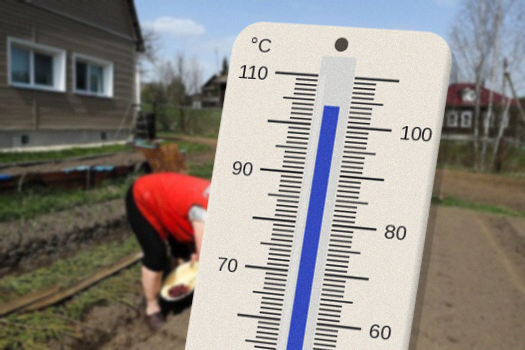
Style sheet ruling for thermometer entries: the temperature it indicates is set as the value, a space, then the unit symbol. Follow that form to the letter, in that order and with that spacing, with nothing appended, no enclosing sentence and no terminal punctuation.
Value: 104 °C
